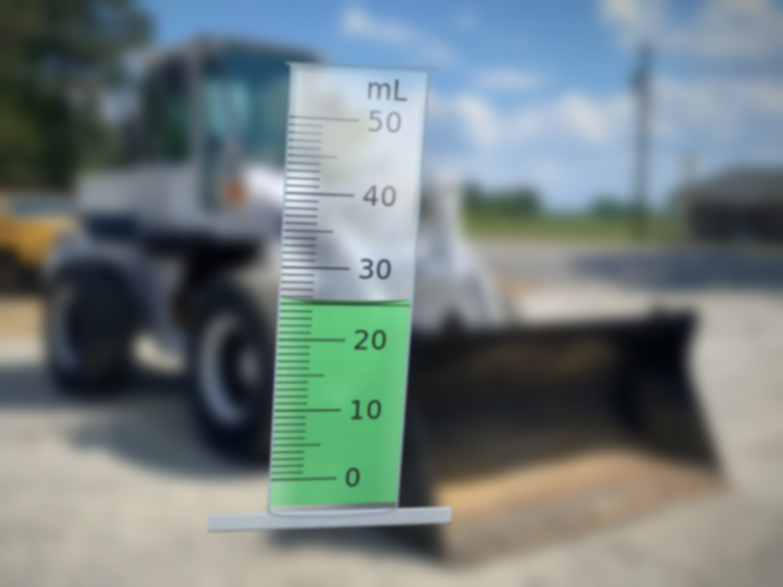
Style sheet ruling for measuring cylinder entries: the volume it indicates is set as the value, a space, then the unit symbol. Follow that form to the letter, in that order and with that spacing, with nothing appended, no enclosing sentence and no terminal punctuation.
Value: 25 mL
